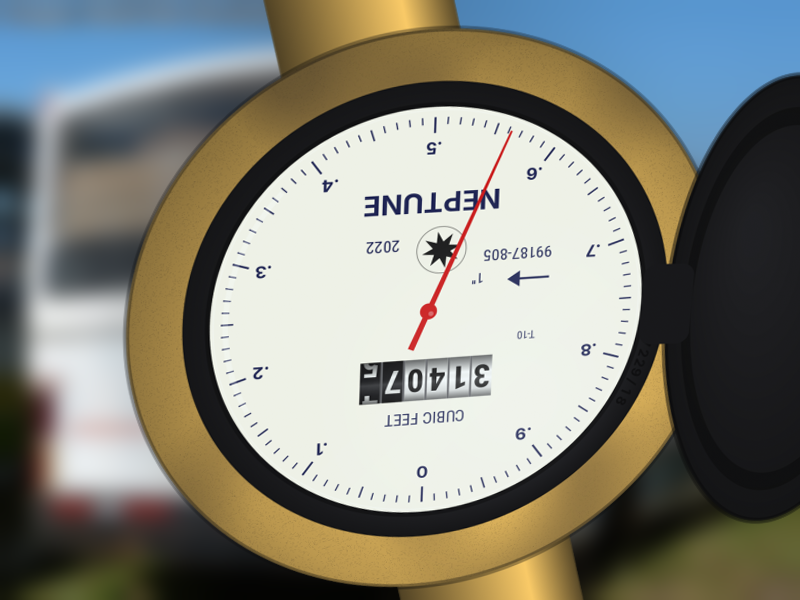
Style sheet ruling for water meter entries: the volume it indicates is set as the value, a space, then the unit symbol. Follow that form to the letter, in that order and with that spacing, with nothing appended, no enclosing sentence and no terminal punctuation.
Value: 314074.56 ft³
